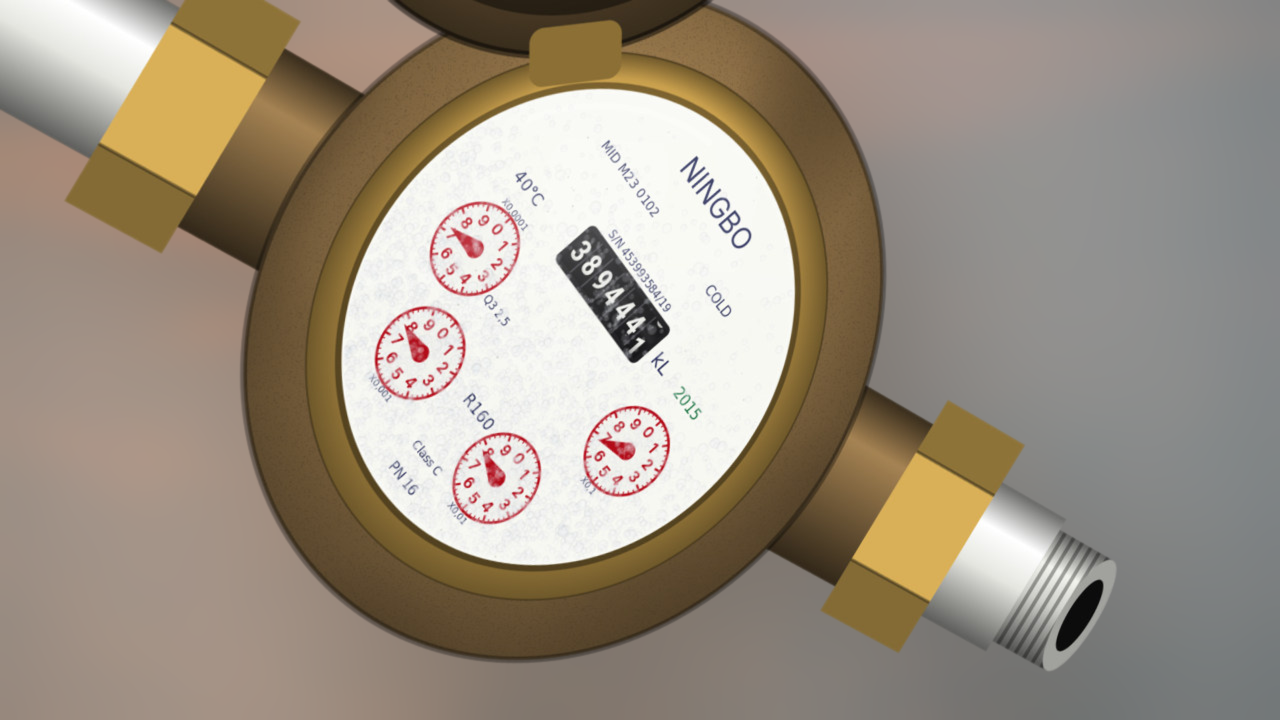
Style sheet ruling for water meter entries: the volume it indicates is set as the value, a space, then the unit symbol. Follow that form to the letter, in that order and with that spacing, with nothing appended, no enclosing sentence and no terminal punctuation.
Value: 3894440.6777 kL
